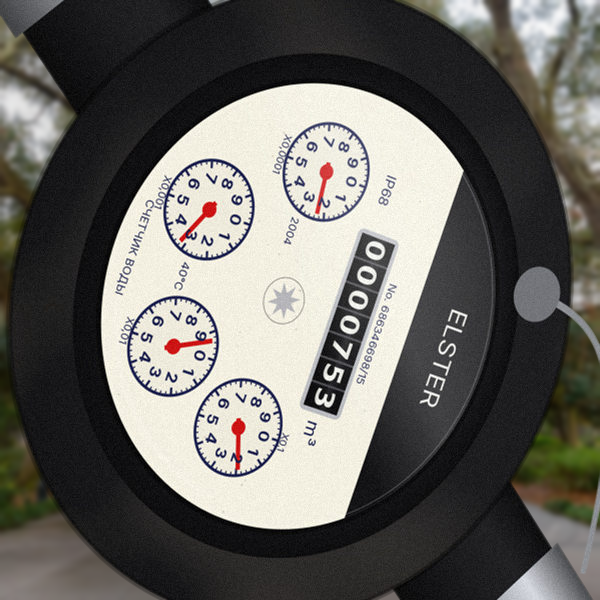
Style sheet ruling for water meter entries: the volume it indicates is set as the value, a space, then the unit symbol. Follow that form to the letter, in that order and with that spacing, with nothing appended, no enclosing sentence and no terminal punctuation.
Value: 753.1932 m³
